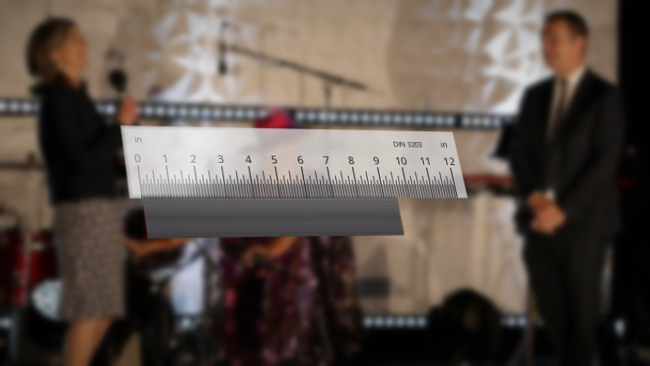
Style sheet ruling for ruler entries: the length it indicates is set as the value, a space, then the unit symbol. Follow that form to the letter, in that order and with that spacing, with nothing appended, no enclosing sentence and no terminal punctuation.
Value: 9.5 in
